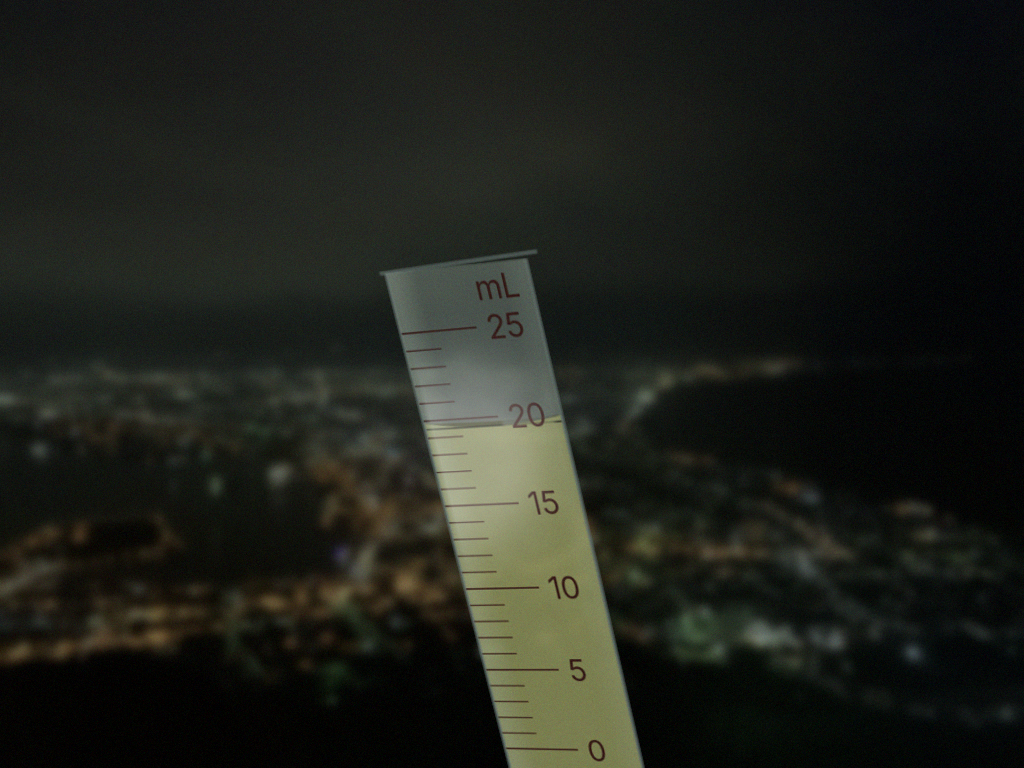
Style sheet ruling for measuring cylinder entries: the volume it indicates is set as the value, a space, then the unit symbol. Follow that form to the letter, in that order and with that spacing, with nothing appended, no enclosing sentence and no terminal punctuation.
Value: 19.5 mL
